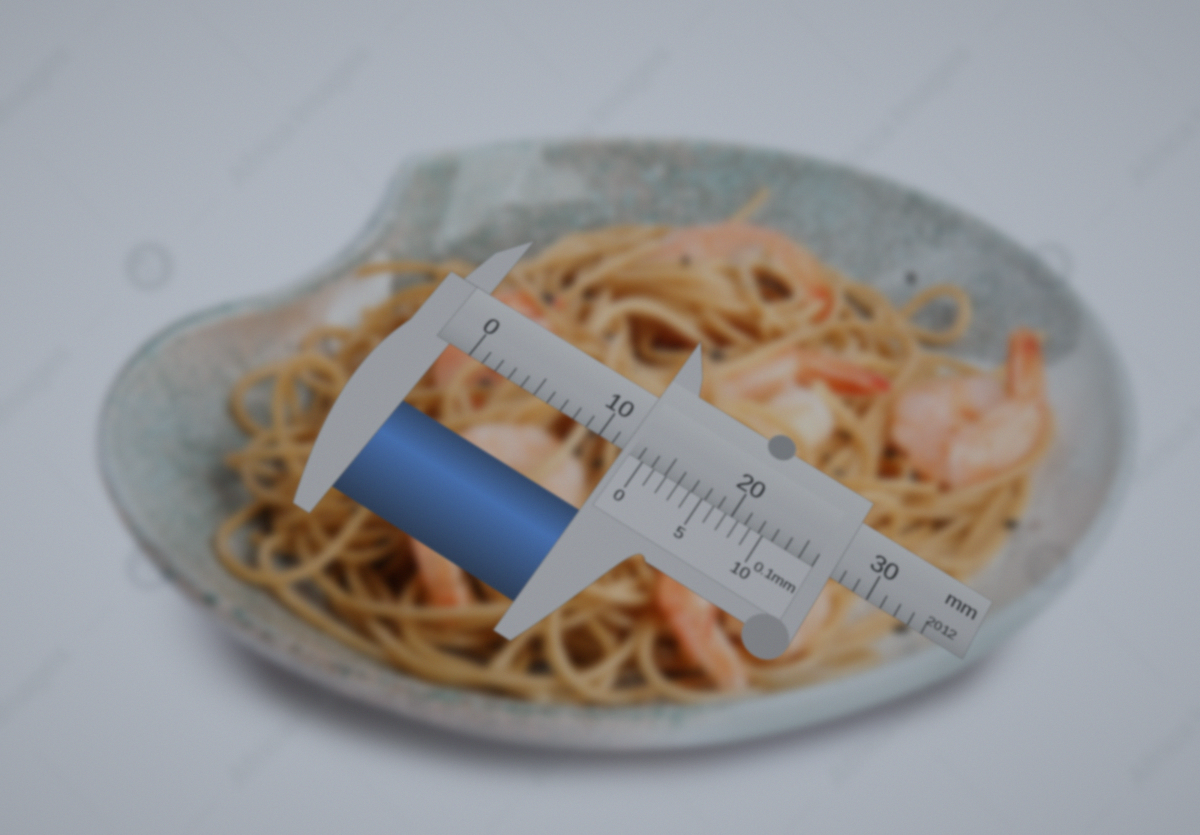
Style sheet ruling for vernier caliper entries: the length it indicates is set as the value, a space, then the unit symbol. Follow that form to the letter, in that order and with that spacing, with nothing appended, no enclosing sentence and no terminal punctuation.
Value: 13.3 mm
